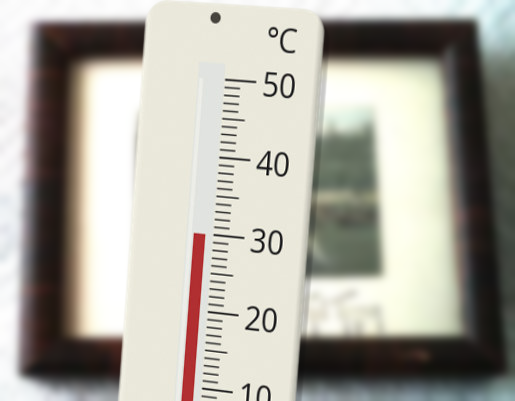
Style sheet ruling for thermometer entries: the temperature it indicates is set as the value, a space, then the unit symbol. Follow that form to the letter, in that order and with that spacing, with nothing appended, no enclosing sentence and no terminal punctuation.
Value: 30 °C
